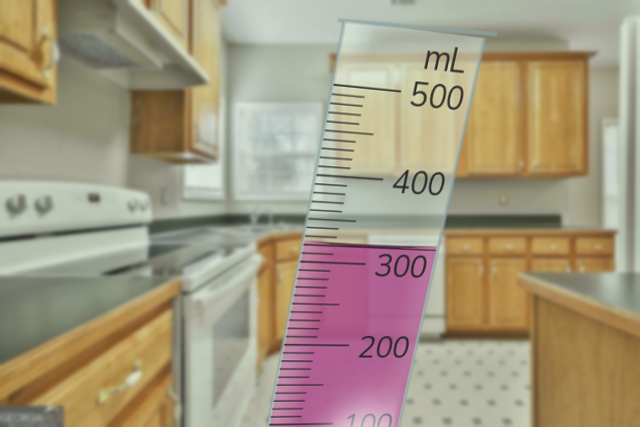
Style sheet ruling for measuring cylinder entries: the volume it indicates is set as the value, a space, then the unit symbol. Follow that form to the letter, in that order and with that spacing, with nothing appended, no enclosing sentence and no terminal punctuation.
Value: 320 mL
